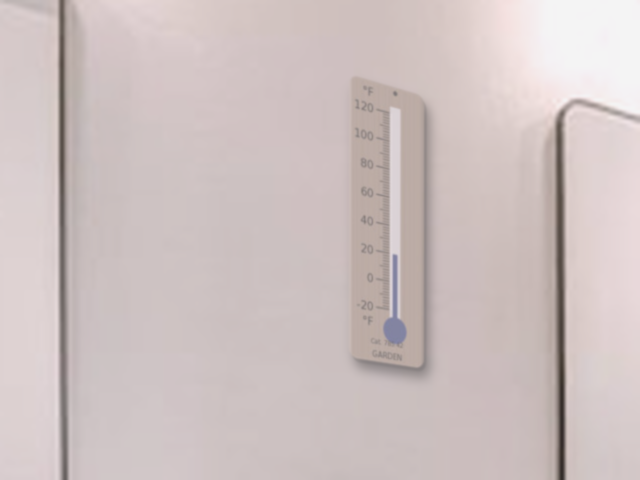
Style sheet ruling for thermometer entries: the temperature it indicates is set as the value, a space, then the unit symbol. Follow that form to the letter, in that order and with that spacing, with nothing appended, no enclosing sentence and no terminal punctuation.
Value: 20 °F
